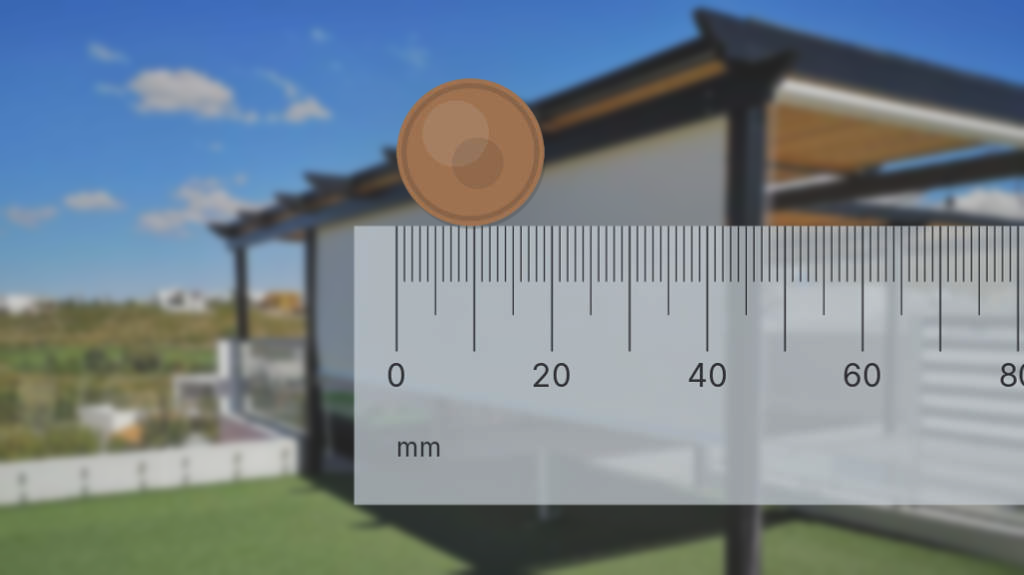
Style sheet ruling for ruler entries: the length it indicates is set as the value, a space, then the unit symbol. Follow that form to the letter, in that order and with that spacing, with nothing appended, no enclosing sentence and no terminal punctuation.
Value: 19 mm
